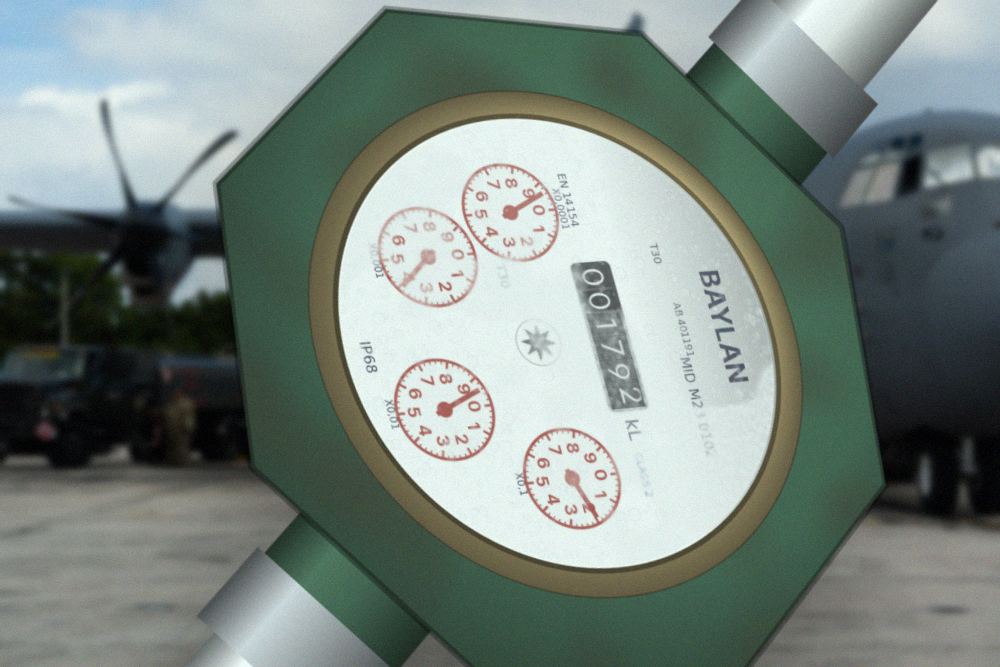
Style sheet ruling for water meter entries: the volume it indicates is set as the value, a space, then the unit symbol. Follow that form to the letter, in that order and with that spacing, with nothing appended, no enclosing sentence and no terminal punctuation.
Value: 1792.1939 kL
